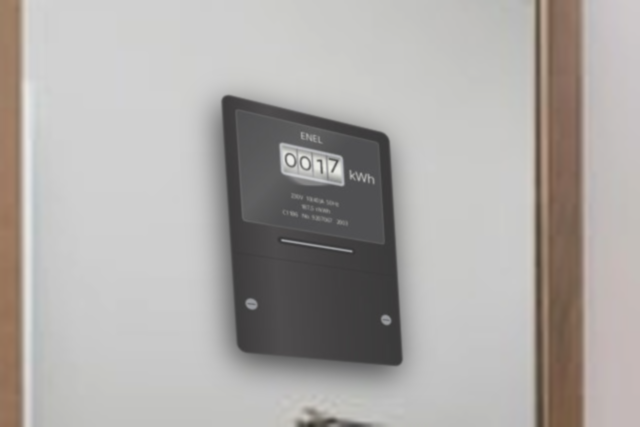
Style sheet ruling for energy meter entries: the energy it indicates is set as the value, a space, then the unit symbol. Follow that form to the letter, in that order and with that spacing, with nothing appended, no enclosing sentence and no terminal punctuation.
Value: 17 kWh
